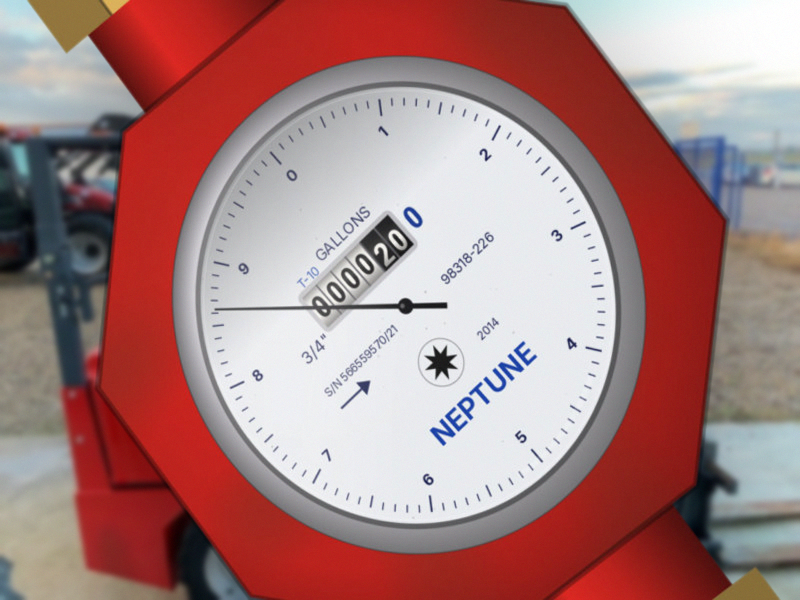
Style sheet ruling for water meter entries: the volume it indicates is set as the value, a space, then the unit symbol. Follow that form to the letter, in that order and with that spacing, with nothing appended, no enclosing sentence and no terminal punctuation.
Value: 198.6 gal
